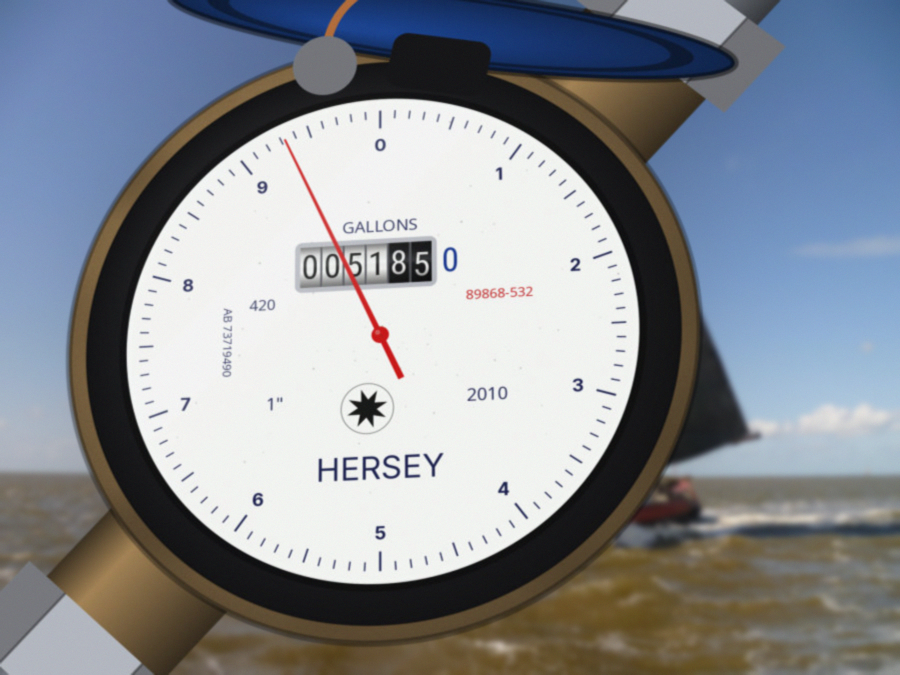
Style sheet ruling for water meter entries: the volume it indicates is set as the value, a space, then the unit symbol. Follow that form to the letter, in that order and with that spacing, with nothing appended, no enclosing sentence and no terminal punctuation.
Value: 51849.3 gal
